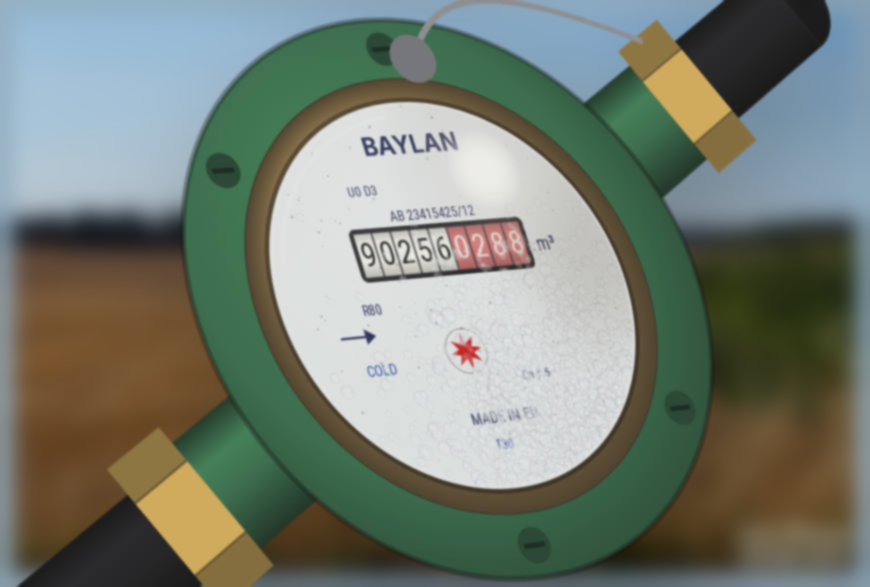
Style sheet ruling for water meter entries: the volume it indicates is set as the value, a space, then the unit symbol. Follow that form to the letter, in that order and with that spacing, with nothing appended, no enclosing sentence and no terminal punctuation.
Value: 90256.0288 m³
